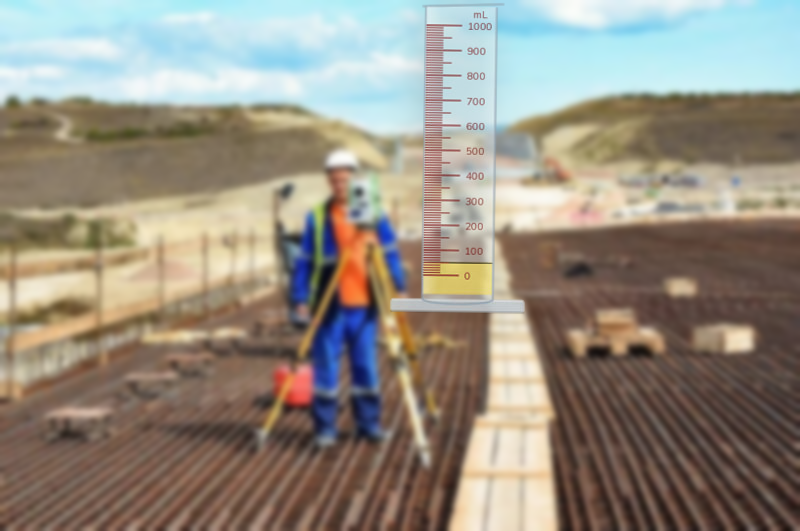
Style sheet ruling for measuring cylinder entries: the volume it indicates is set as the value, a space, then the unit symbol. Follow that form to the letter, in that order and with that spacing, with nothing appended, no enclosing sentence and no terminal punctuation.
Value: 50 mL
